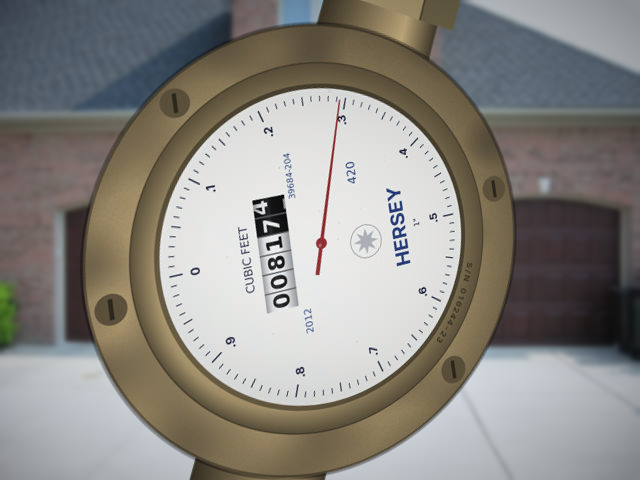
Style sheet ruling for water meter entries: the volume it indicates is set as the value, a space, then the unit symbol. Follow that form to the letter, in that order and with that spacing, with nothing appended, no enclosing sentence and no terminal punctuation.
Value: 8174.29 ft³
